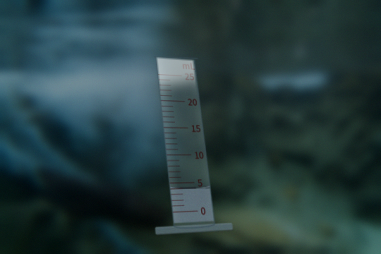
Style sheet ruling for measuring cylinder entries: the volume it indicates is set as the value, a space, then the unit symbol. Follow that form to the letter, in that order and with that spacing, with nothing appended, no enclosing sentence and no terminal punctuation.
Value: 4 mL
